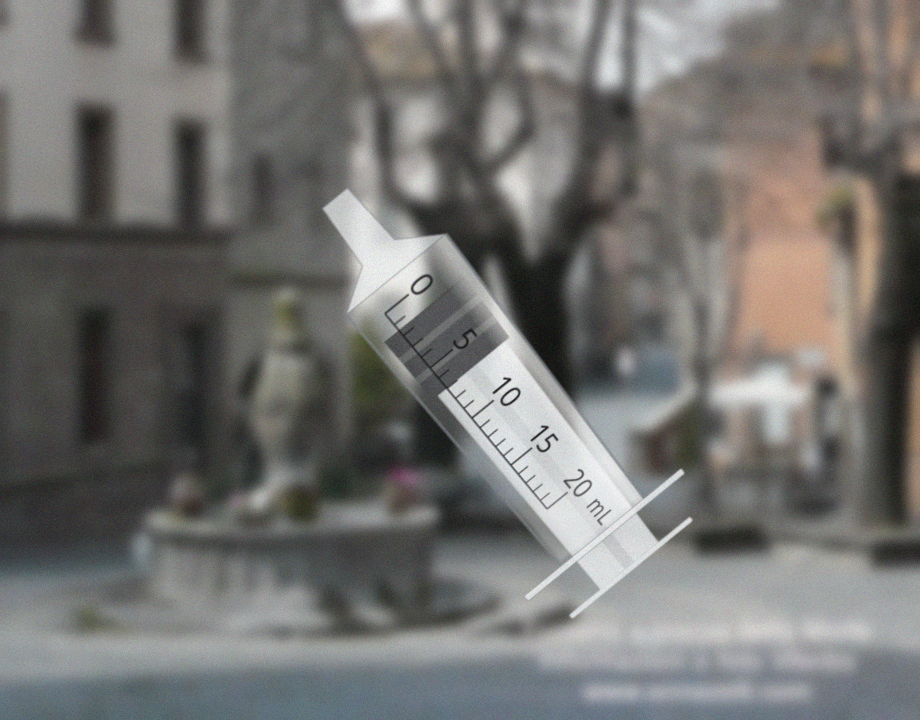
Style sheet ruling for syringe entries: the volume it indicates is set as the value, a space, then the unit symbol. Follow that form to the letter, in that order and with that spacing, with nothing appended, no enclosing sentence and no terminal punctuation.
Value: 1.5 mL
